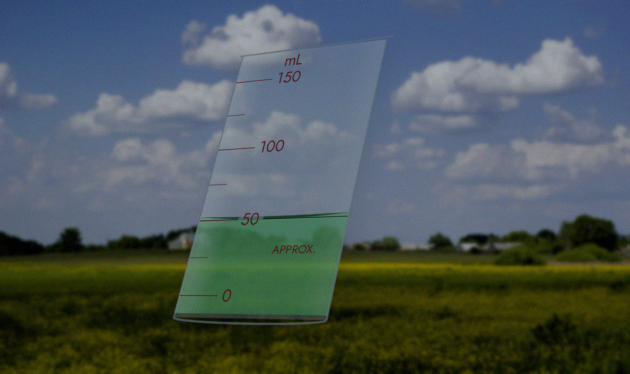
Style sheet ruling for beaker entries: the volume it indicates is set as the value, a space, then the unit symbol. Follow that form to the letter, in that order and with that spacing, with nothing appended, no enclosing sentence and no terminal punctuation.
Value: 50 mL
